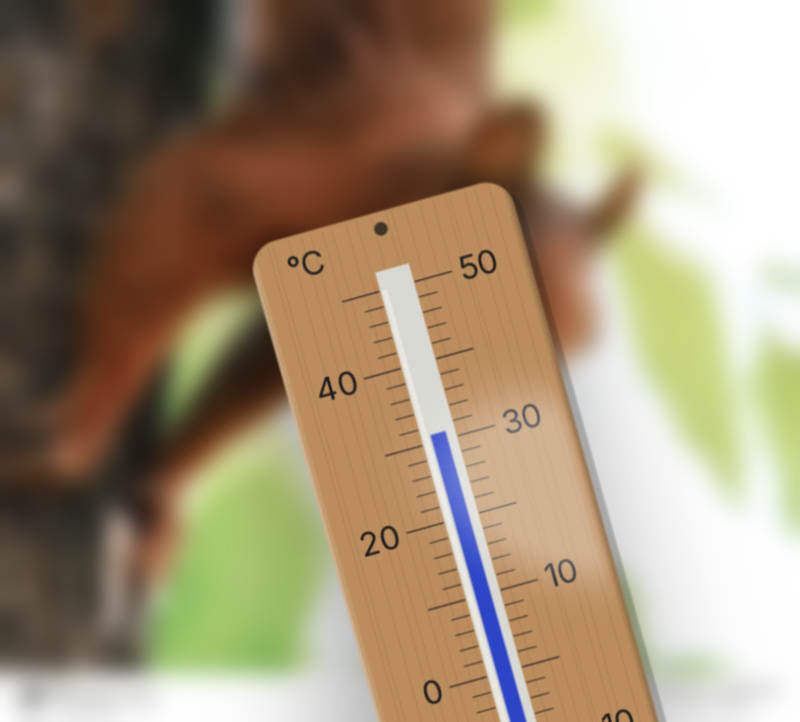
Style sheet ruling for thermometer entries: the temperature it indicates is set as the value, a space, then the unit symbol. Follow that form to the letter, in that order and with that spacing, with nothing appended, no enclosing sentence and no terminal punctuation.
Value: 31 °C
